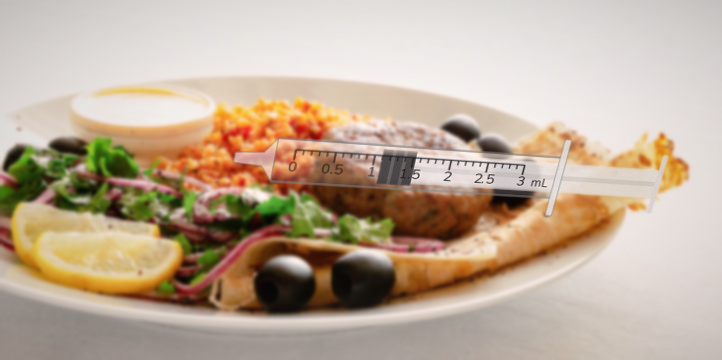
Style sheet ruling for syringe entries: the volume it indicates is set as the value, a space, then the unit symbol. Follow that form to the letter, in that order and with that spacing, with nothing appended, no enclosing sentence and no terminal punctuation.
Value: 1.1 mL
